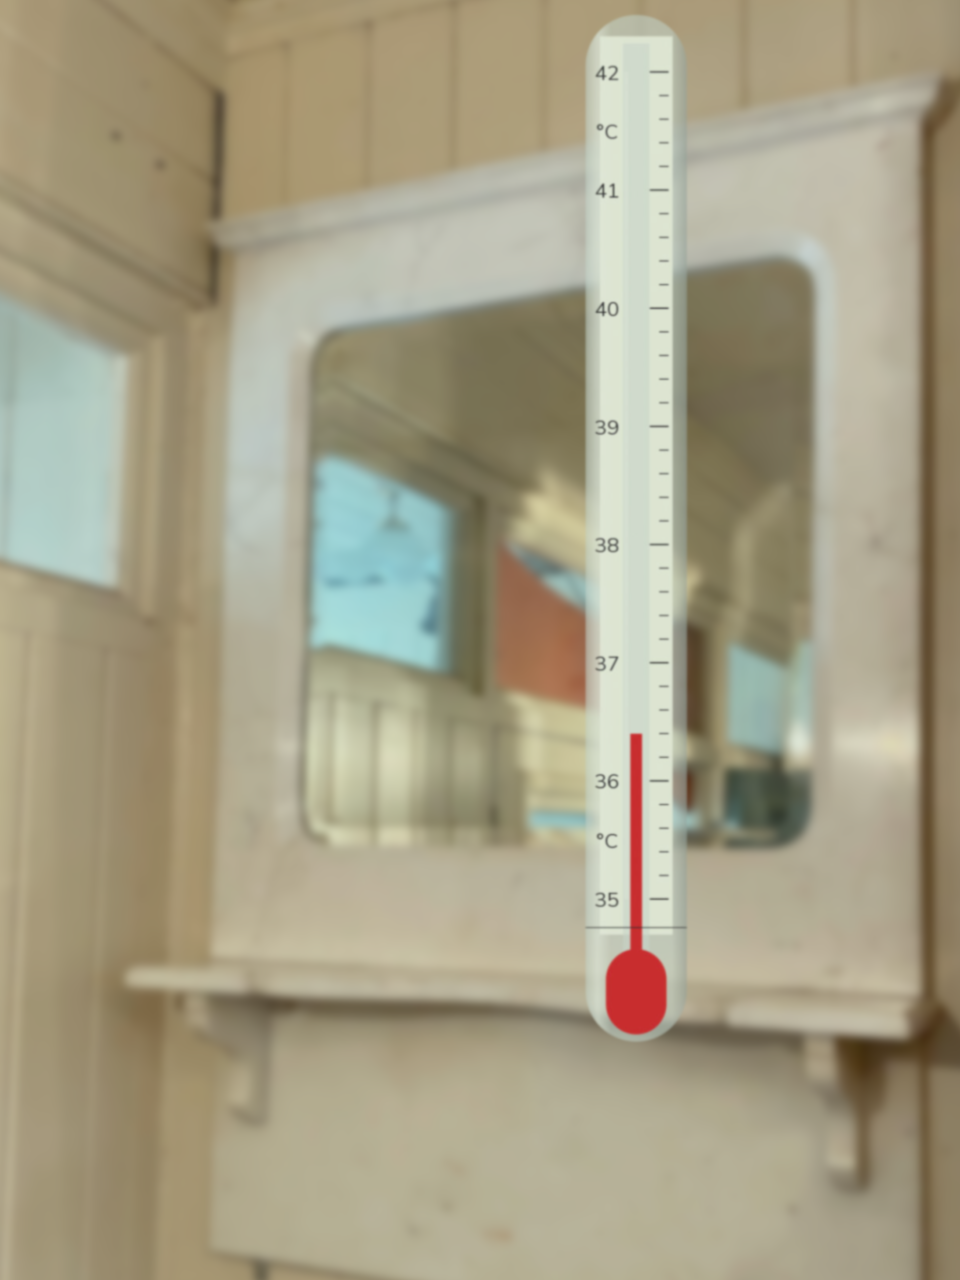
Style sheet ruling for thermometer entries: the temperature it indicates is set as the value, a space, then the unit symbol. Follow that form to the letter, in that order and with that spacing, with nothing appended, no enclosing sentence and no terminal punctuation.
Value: 36.4 °C
